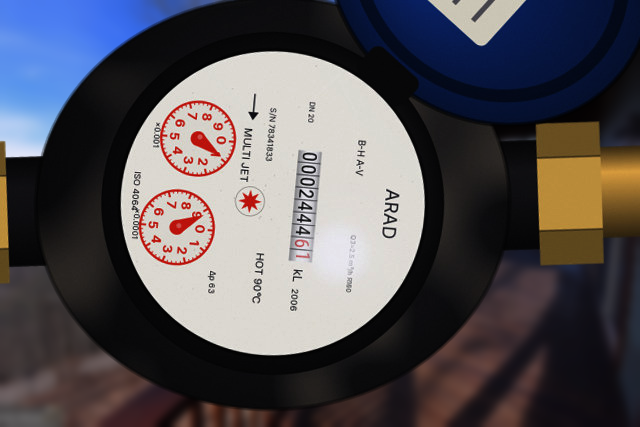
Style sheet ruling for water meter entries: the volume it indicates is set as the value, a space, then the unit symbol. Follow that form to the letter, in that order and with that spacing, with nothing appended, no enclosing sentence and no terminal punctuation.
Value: 2444.6109 kL
